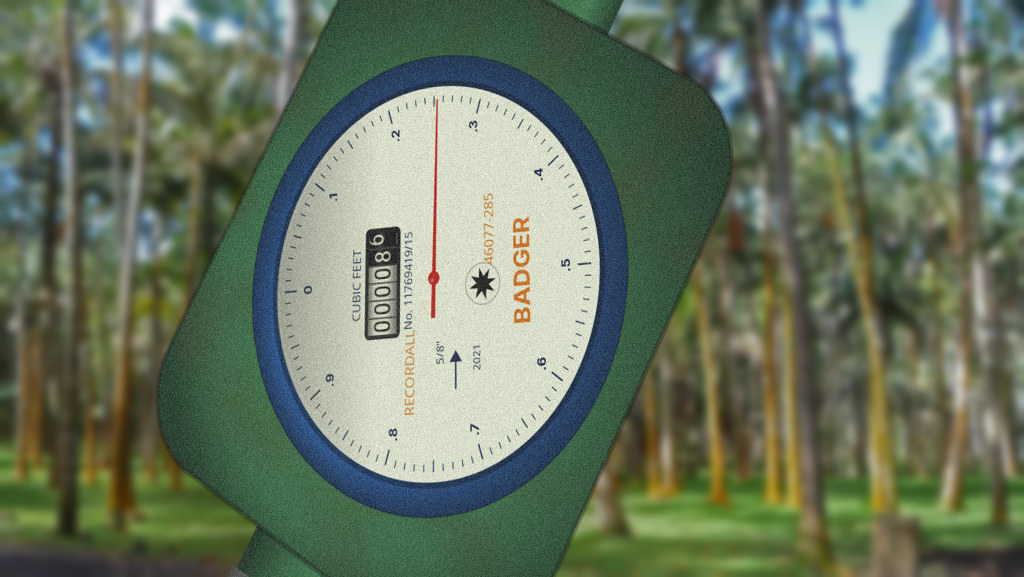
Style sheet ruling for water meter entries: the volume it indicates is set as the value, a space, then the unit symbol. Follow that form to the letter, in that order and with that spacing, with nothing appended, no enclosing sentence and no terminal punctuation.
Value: 86.25 ft³
